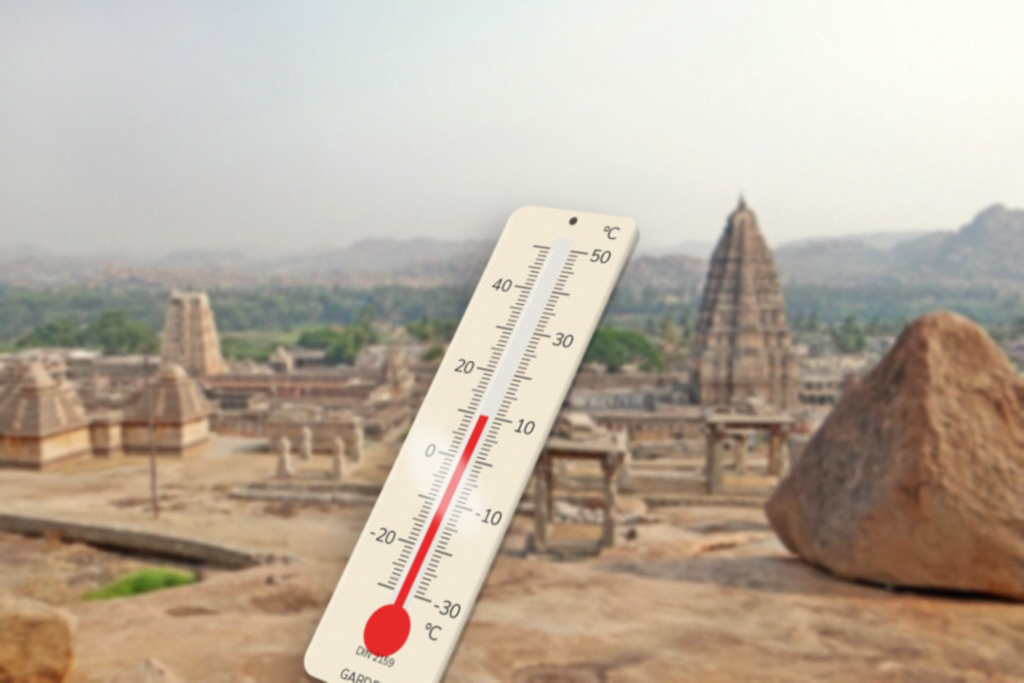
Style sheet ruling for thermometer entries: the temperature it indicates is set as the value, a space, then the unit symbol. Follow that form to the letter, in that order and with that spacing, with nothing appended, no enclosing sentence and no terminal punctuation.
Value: 10 °C
